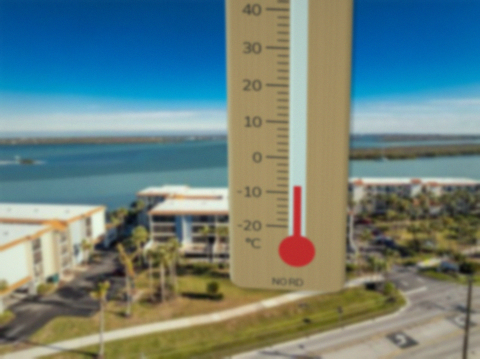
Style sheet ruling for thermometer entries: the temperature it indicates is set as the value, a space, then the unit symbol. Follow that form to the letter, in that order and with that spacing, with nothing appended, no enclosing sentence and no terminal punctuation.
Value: -8 °C
